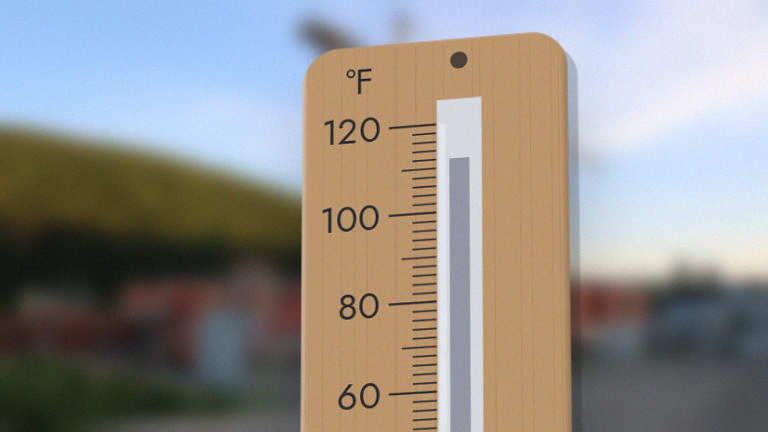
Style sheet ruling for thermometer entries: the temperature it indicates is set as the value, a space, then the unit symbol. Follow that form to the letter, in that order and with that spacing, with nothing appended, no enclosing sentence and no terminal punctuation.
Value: 112 °F
